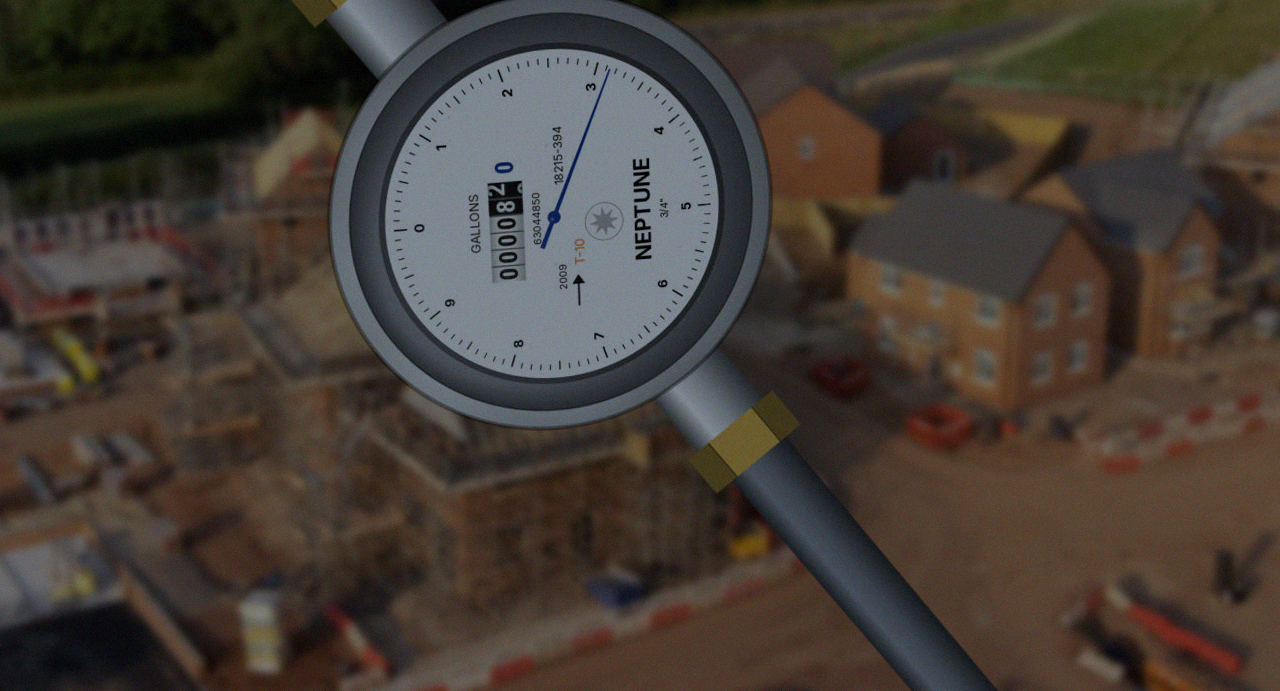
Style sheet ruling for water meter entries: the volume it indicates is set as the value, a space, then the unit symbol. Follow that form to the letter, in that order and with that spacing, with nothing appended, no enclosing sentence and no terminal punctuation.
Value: 823.1 gal
